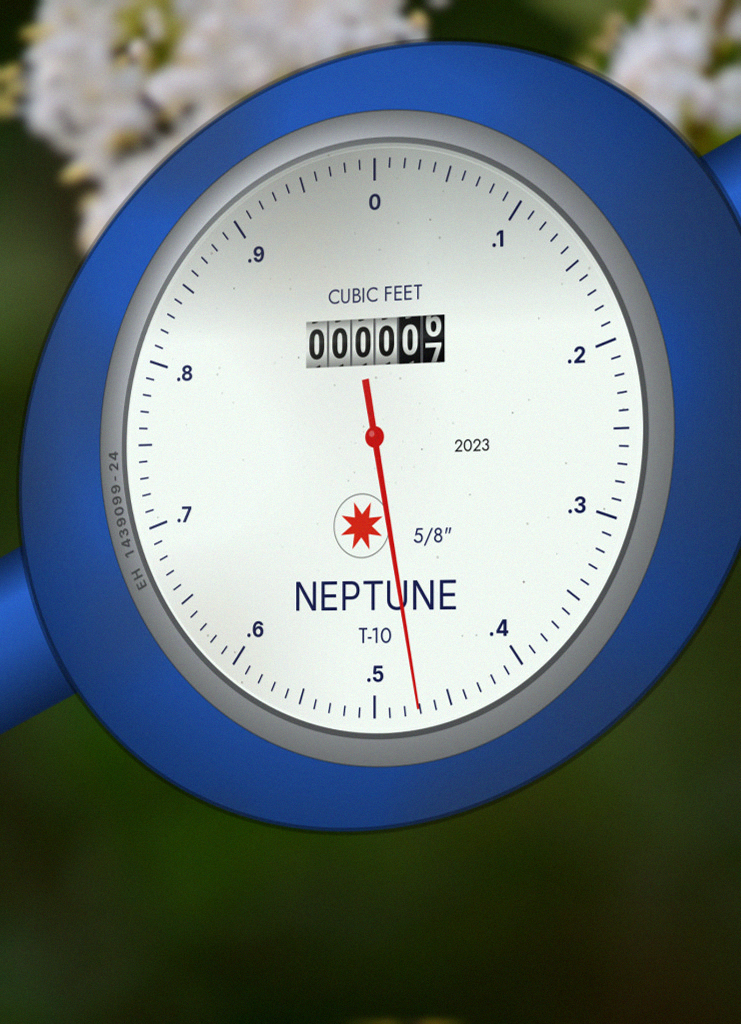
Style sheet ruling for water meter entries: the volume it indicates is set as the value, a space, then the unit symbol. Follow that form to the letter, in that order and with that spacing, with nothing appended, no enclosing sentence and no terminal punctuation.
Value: 6.47 ft³
